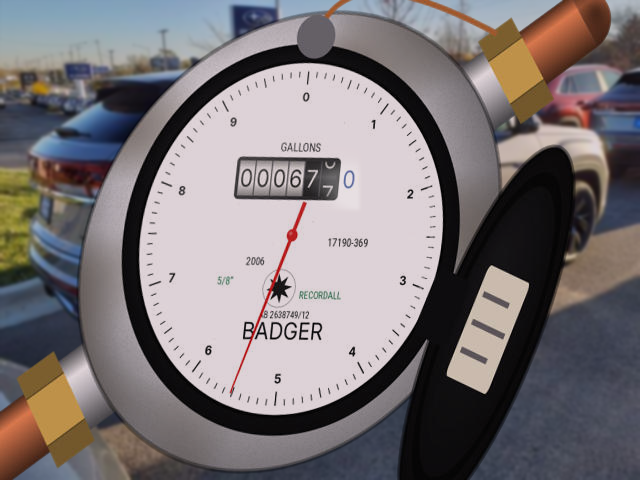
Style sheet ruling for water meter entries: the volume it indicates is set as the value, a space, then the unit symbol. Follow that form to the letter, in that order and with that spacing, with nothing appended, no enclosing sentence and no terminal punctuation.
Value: 6765.5 gal
